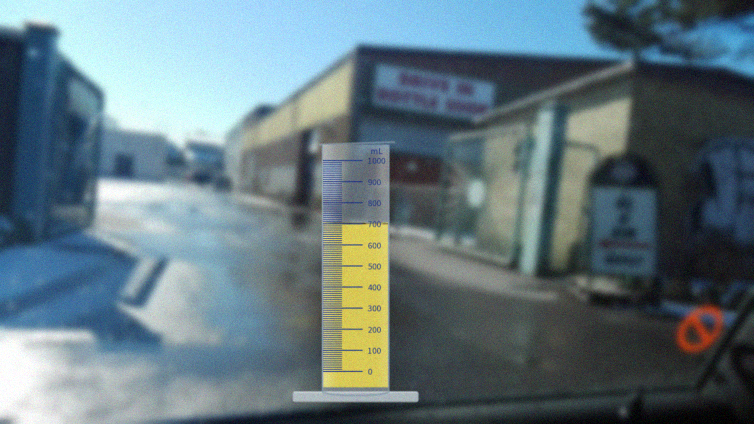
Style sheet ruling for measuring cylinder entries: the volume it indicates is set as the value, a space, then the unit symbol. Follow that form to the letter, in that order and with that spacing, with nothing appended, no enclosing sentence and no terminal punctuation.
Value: 700 mL
